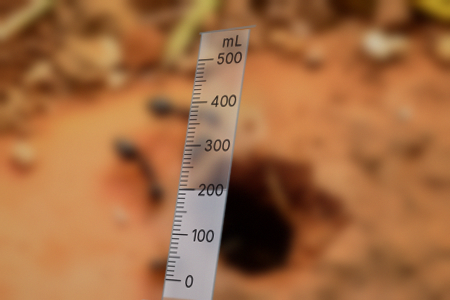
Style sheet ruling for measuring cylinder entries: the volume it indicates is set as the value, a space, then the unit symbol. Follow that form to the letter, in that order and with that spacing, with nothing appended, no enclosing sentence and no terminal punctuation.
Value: 200 mL
